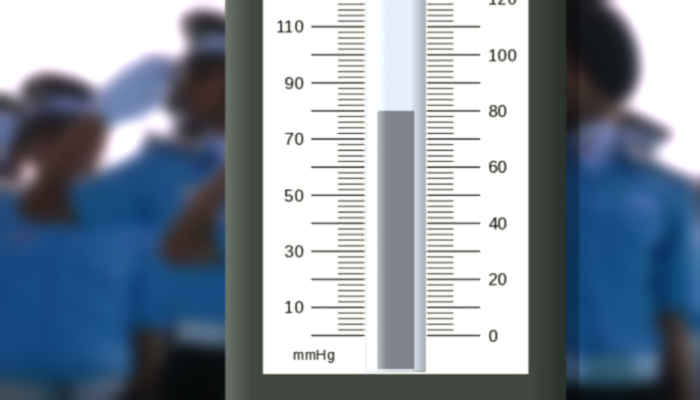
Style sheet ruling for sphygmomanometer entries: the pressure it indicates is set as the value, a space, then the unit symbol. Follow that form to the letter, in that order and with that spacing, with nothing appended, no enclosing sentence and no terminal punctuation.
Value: 80 mmHg
